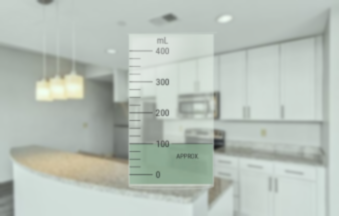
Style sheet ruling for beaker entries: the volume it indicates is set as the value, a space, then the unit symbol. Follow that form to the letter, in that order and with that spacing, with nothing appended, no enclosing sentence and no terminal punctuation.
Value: 100 mL
